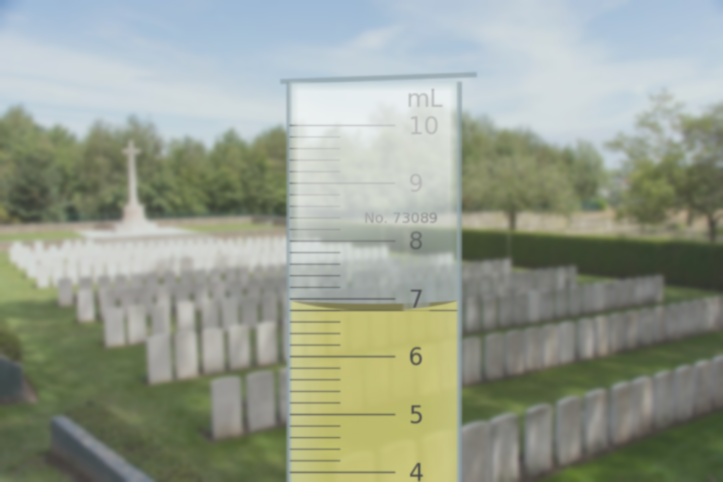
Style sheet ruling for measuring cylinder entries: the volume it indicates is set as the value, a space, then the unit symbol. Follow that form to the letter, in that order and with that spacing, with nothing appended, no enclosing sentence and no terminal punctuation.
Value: 6.8 mL
